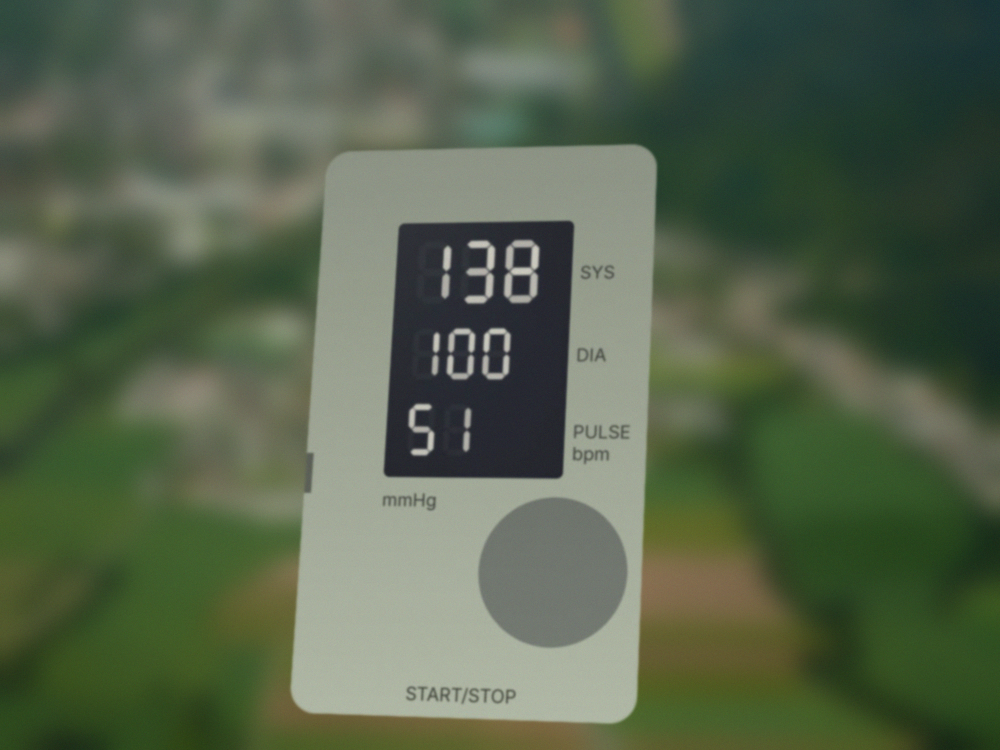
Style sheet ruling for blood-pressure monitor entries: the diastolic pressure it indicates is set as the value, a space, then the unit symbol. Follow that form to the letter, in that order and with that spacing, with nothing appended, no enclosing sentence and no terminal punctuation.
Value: 100 mmHg
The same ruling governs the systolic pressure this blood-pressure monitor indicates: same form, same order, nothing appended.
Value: 138 mmHg
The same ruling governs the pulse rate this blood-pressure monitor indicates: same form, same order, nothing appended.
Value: 51 bpm
